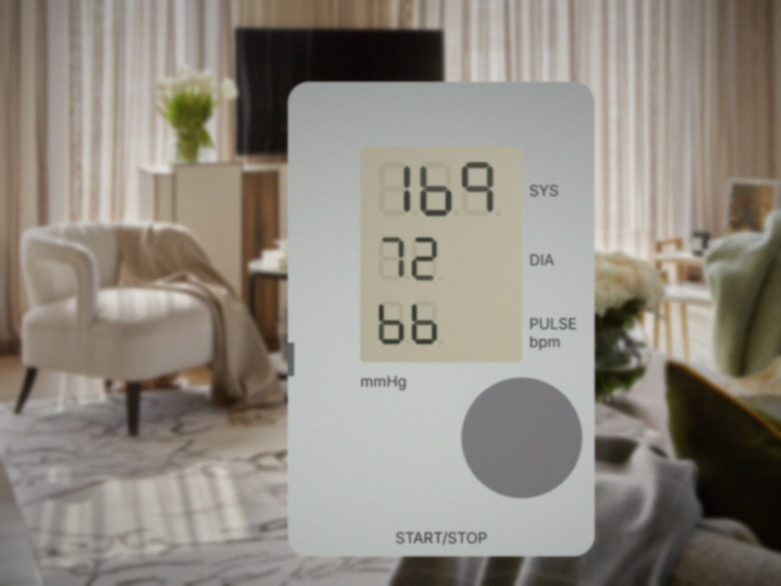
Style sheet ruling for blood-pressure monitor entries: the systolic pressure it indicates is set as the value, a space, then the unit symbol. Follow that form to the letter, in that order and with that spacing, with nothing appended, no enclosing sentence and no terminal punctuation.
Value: 169 mmHg
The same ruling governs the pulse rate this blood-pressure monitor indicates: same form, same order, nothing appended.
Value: 66 bpm
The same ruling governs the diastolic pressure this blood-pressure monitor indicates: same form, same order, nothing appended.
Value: 72 mmHg
